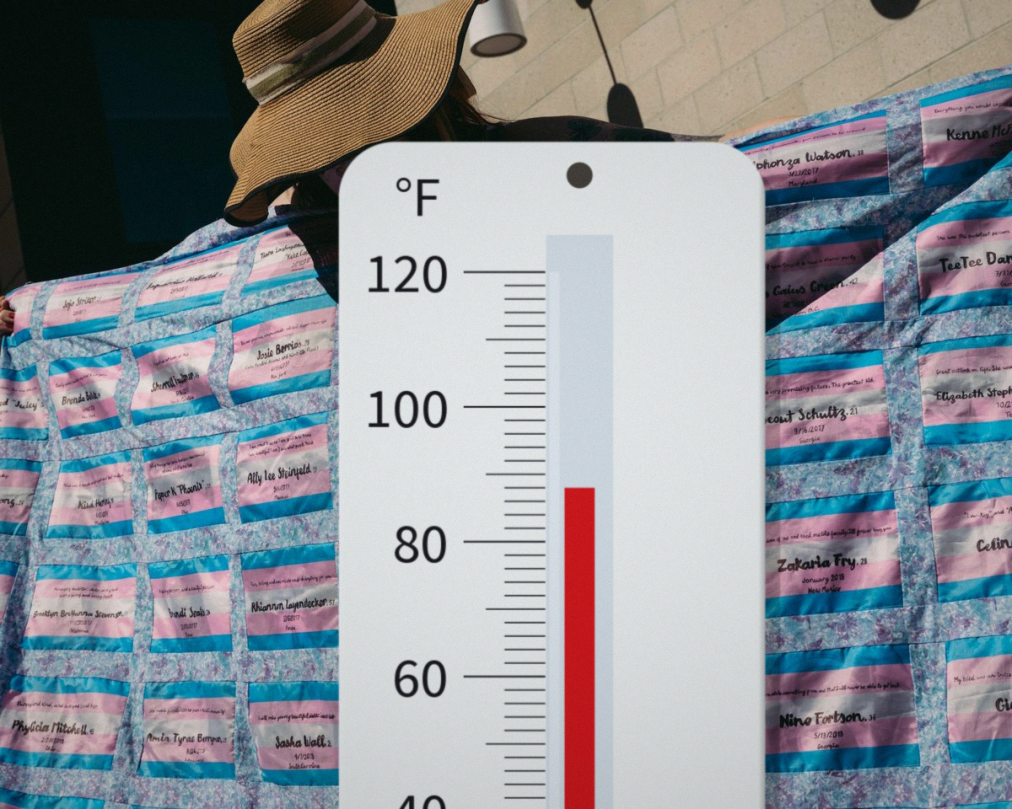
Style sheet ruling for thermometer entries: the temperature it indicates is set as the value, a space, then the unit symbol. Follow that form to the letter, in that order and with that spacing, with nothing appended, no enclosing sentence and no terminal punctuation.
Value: 88 °F
